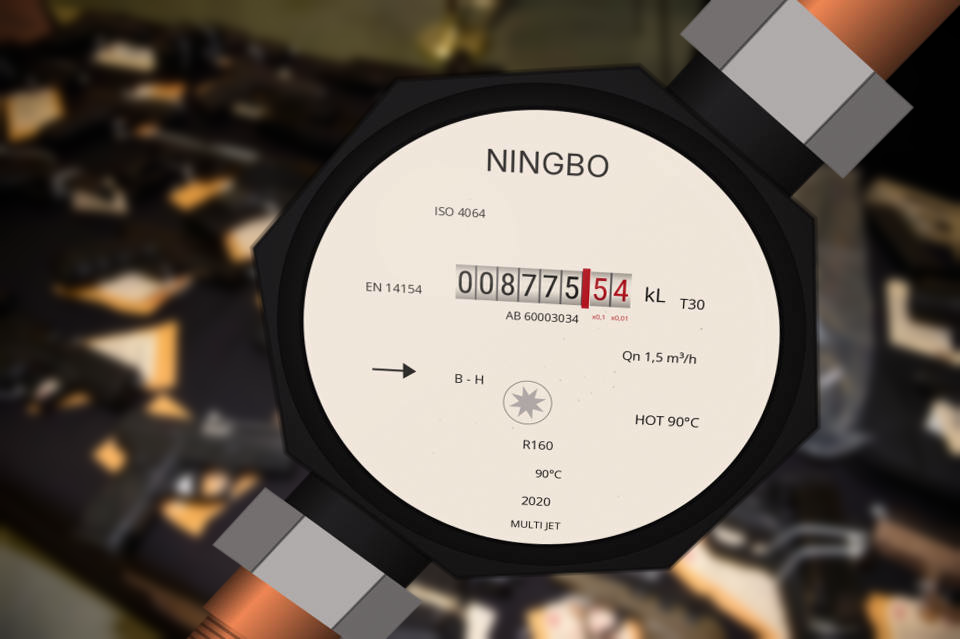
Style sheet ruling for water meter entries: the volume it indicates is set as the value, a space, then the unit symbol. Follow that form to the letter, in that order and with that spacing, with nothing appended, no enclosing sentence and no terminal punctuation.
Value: 8775.54 kL
